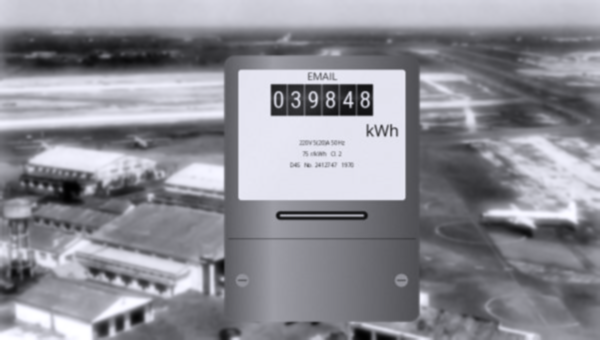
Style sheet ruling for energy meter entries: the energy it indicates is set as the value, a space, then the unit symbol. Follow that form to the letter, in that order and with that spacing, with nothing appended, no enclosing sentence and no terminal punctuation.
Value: 39848 kWh
